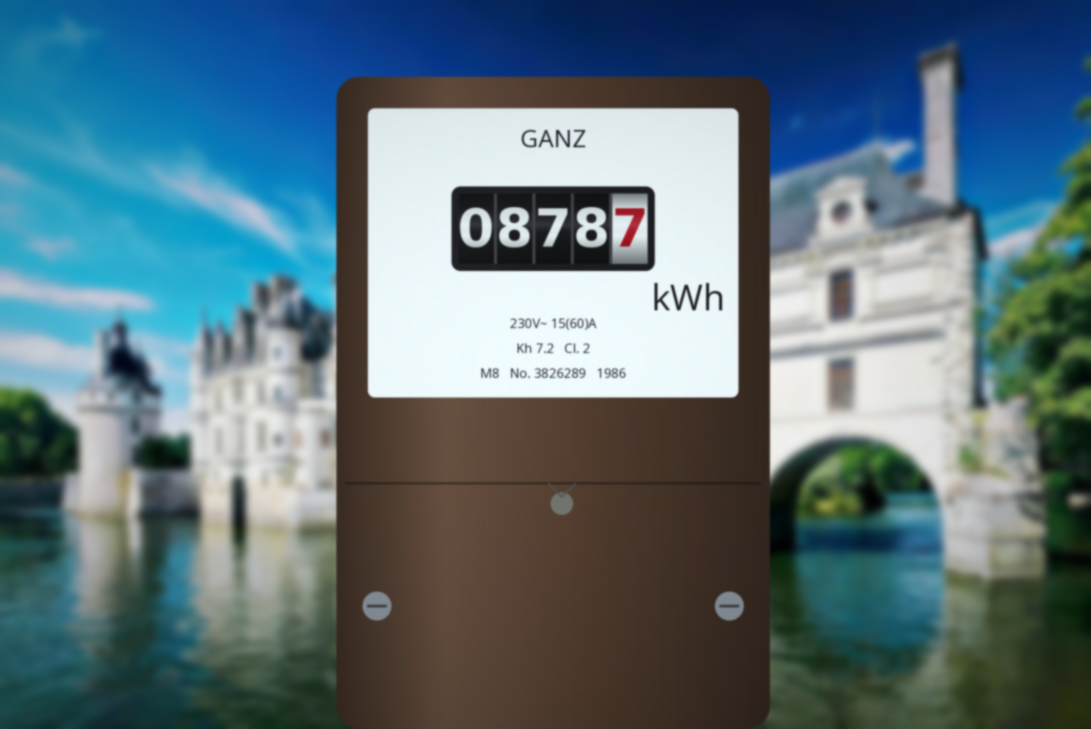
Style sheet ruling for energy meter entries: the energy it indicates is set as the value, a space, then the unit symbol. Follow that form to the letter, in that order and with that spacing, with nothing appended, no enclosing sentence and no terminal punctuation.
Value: 878.7 kWh
